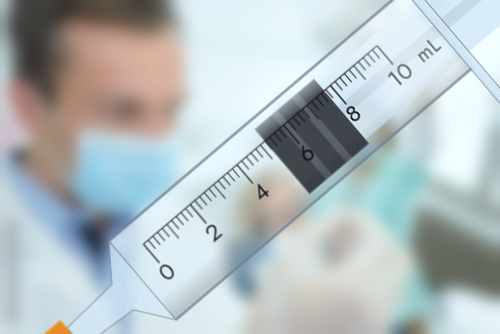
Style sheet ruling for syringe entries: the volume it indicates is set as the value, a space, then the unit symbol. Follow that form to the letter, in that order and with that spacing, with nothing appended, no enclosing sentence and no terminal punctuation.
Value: 5.2 mL
